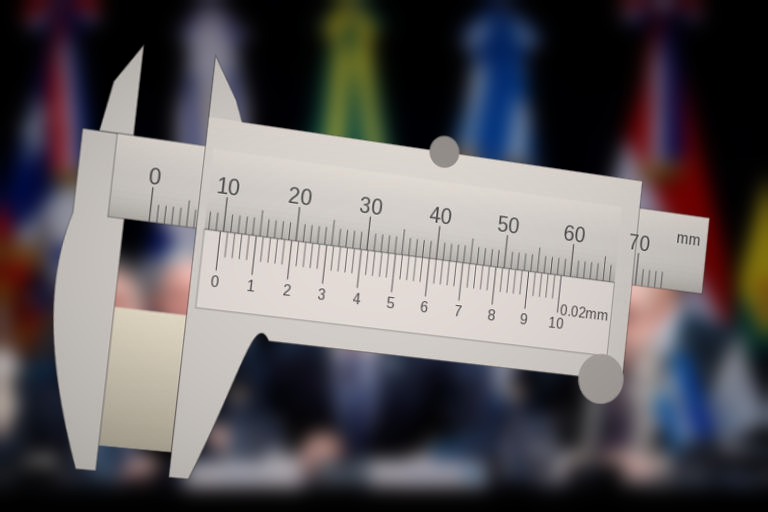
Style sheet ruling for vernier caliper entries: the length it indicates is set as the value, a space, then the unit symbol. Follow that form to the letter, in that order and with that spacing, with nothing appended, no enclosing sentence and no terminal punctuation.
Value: 9.6 mm
